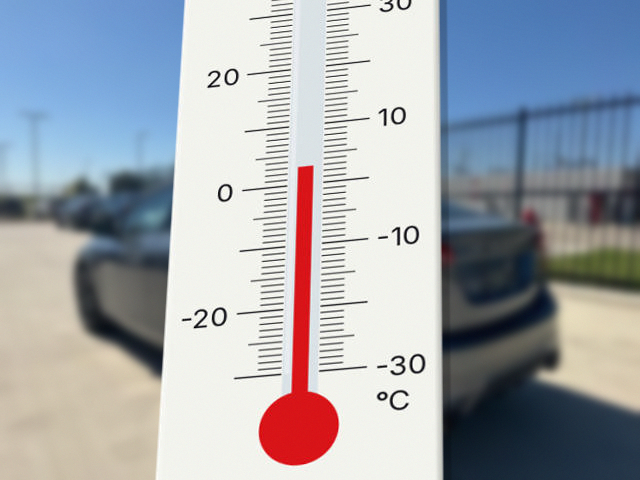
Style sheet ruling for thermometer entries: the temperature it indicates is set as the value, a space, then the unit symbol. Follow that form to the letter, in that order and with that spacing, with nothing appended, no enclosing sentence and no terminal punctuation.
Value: 3 °C
